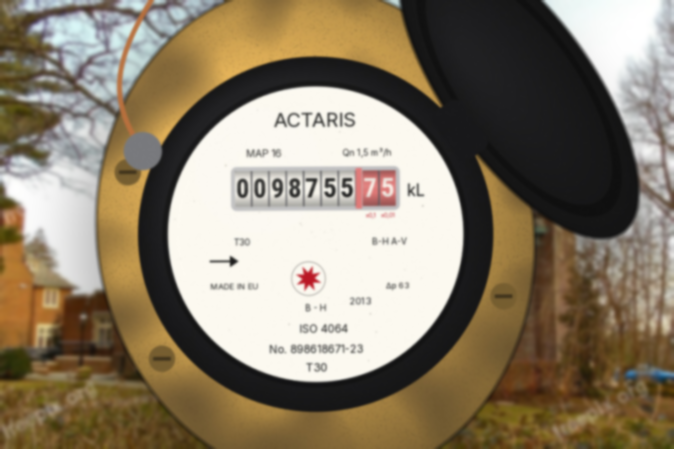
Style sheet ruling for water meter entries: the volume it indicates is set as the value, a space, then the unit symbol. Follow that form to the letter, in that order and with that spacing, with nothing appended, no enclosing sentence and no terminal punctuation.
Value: 98755.75 kL
